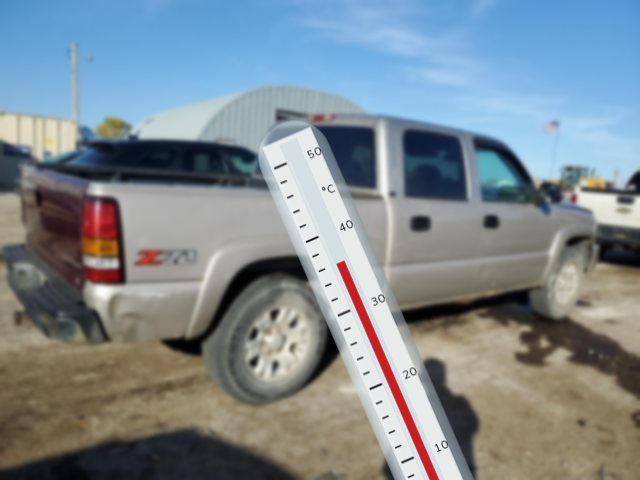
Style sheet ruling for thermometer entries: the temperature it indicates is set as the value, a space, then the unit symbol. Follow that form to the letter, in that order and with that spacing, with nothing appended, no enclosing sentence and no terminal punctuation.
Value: 36 °C
